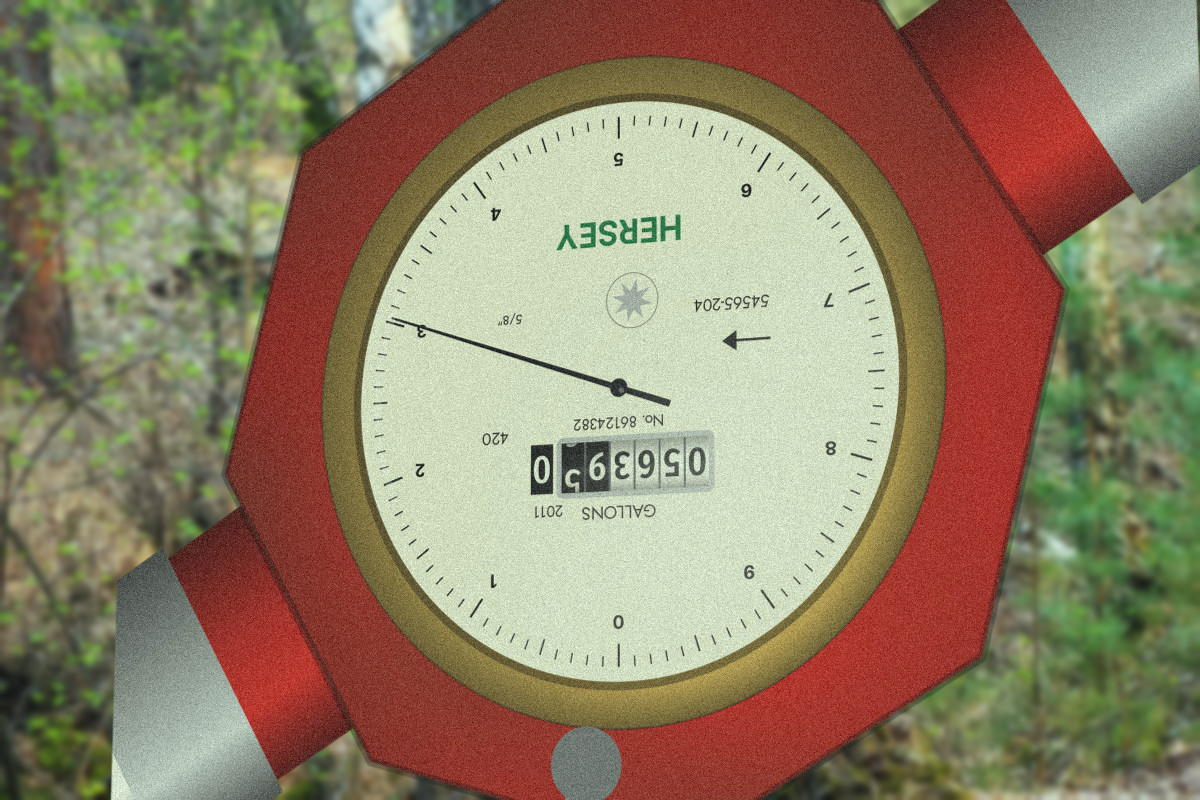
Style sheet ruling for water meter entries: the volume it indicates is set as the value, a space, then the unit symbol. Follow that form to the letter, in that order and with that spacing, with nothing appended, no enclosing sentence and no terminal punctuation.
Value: 563953.0 gal
